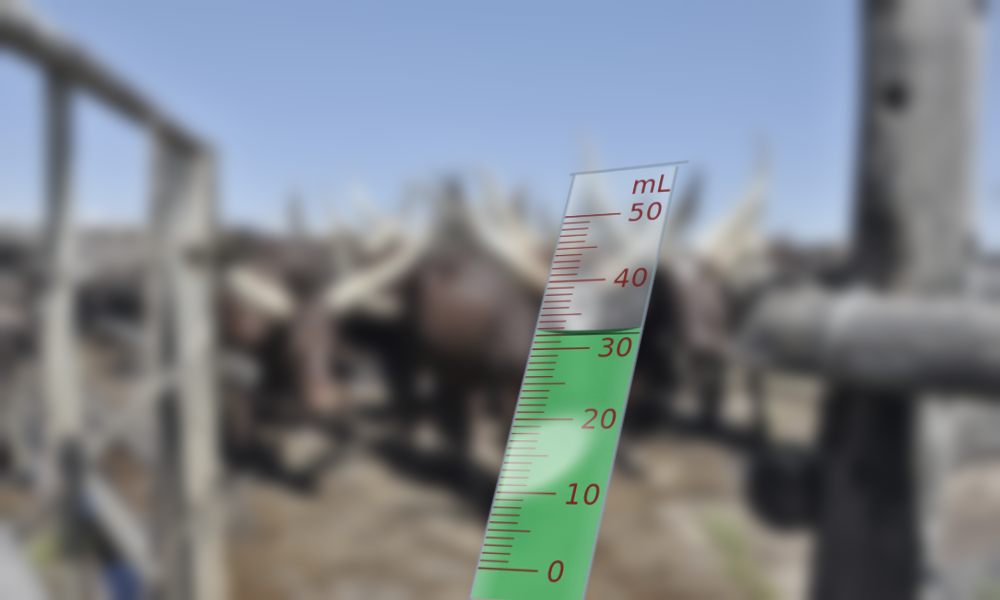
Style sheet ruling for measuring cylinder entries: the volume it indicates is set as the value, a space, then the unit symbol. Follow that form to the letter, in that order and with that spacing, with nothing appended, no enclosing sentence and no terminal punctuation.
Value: 32 mL
